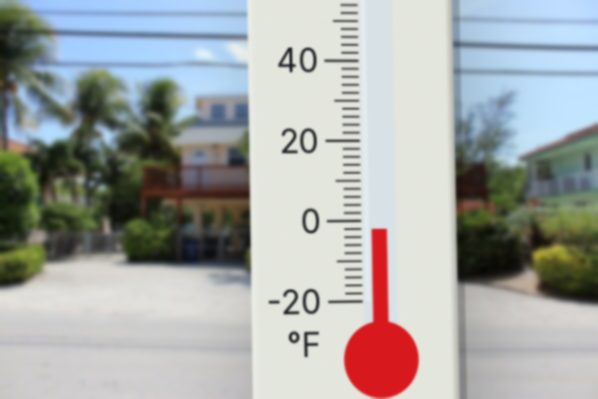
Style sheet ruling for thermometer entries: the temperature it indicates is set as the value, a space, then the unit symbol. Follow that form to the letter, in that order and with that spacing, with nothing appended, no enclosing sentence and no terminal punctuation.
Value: -2 °F
